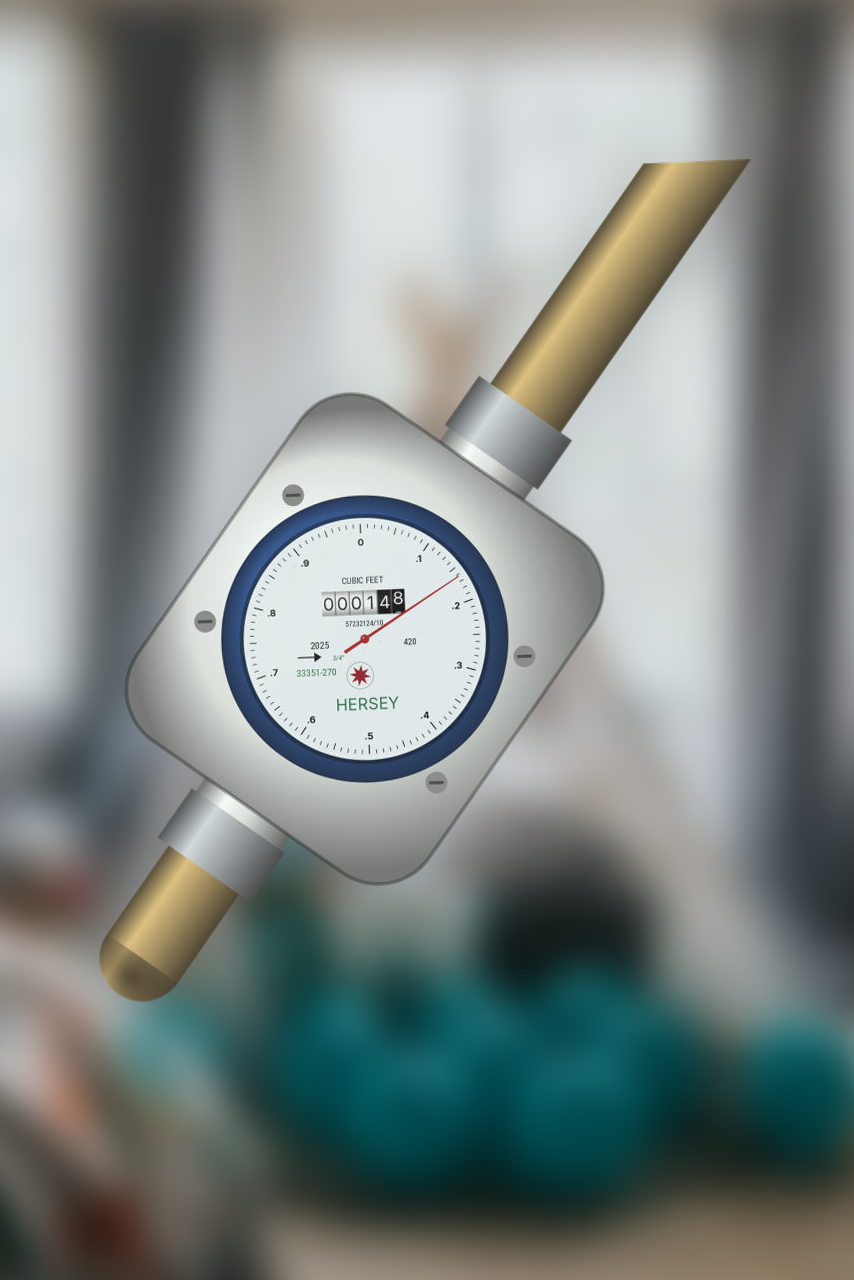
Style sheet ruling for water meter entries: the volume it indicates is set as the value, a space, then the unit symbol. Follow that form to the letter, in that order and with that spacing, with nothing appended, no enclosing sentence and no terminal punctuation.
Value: 148.16 ft³
